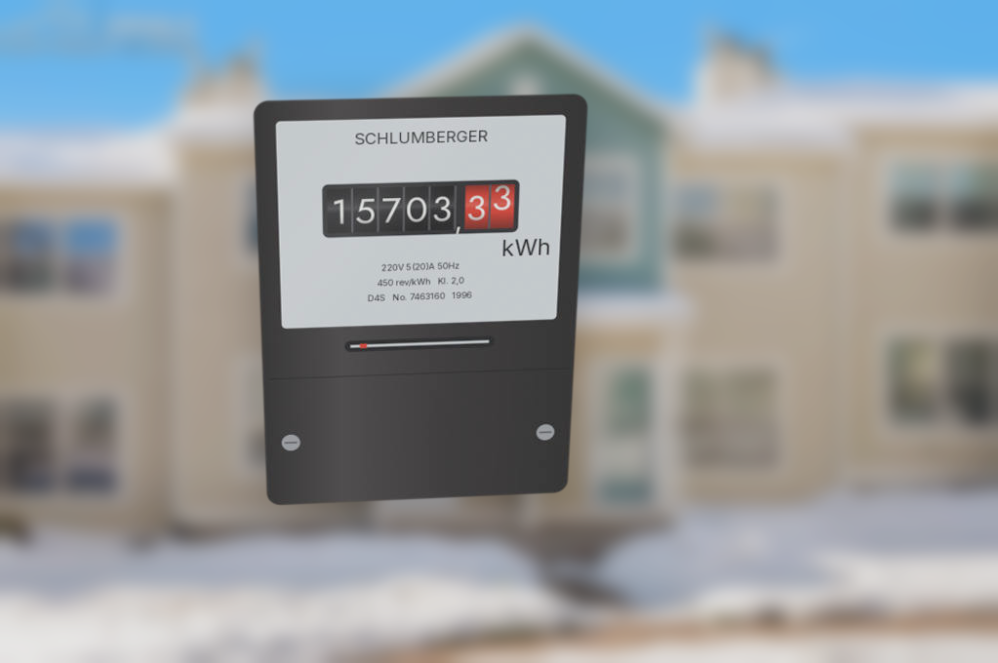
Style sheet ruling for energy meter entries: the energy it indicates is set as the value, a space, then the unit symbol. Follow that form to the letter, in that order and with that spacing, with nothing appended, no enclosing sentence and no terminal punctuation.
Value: 15703.33 kWh
